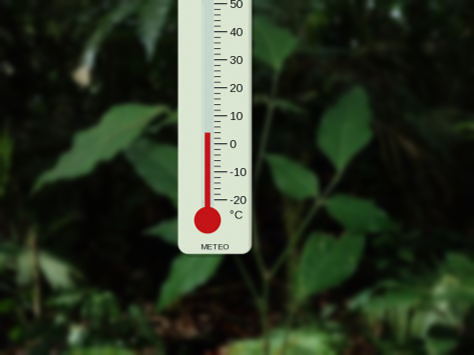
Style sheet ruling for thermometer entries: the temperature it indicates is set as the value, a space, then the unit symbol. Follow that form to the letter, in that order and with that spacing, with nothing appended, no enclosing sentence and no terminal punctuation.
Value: 4 °C
